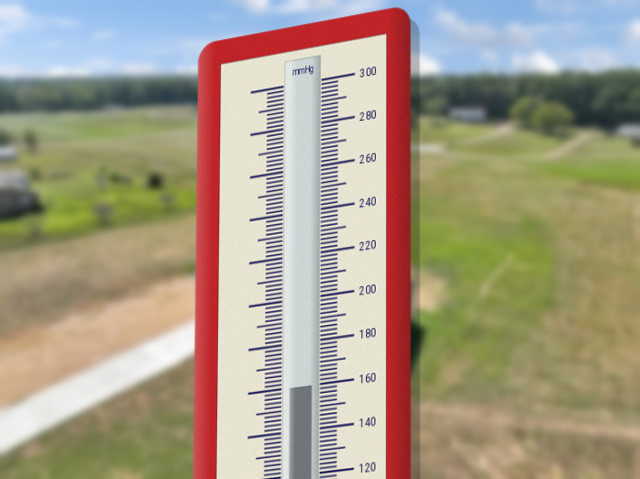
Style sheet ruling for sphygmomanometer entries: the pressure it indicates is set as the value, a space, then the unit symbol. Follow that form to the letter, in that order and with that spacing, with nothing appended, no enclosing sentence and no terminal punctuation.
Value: 160 mmHg
